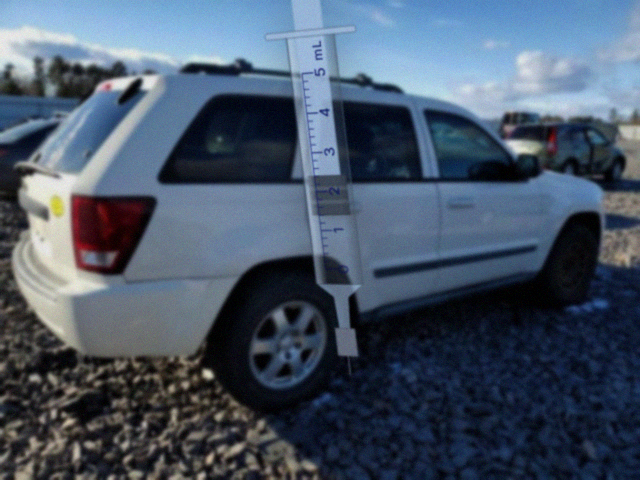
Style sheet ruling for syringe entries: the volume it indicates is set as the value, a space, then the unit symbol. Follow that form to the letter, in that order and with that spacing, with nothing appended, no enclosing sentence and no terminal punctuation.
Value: 1.4 mL
